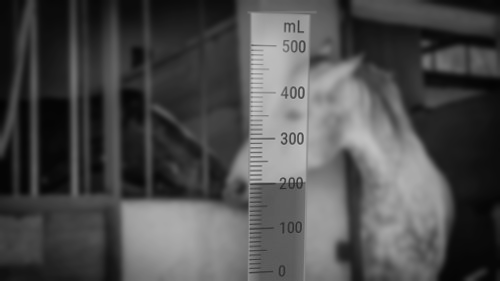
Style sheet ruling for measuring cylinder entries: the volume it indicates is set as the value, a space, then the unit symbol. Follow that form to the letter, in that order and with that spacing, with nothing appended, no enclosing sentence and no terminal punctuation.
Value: 200 mL
